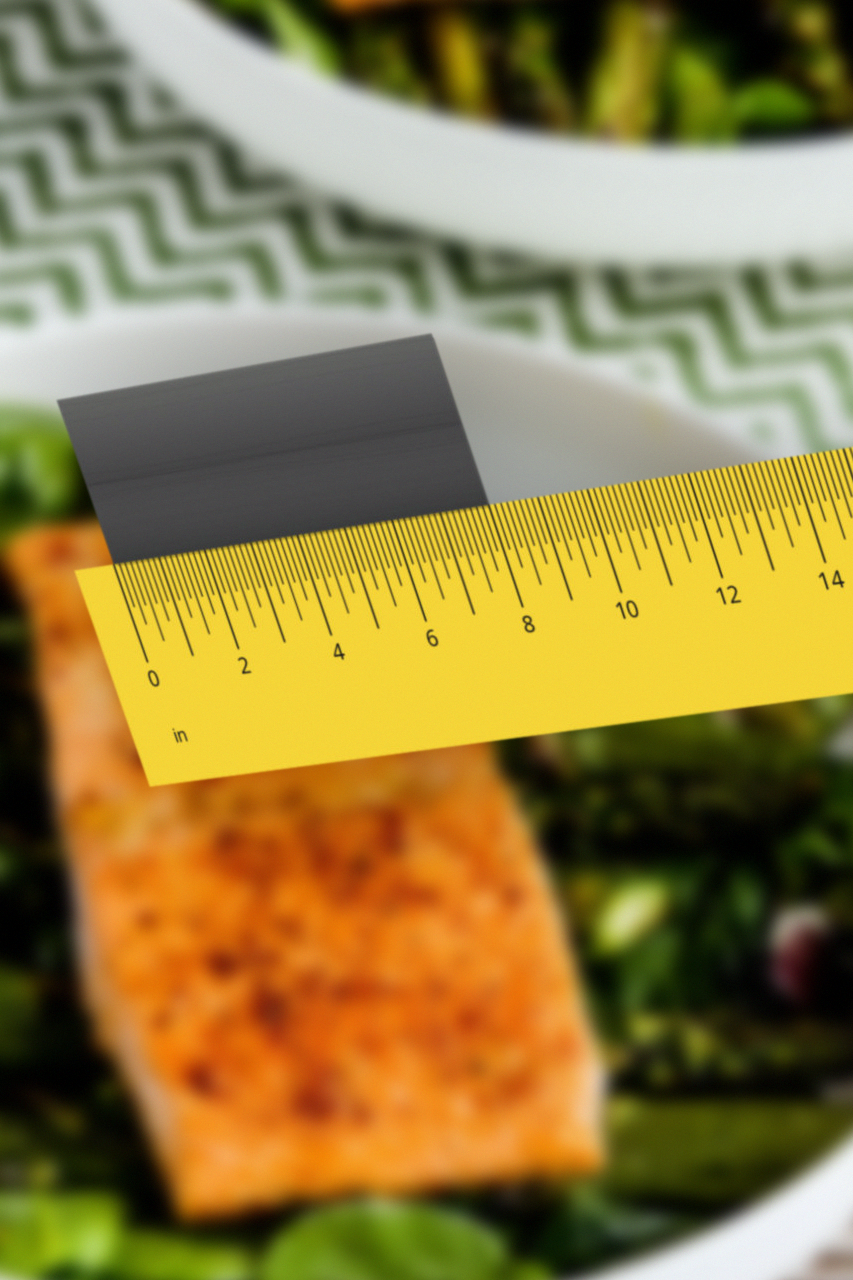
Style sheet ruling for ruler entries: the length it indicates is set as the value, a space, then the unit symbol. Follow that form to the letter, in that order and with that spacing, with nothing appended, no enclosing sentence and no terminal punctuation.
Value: 8 in
